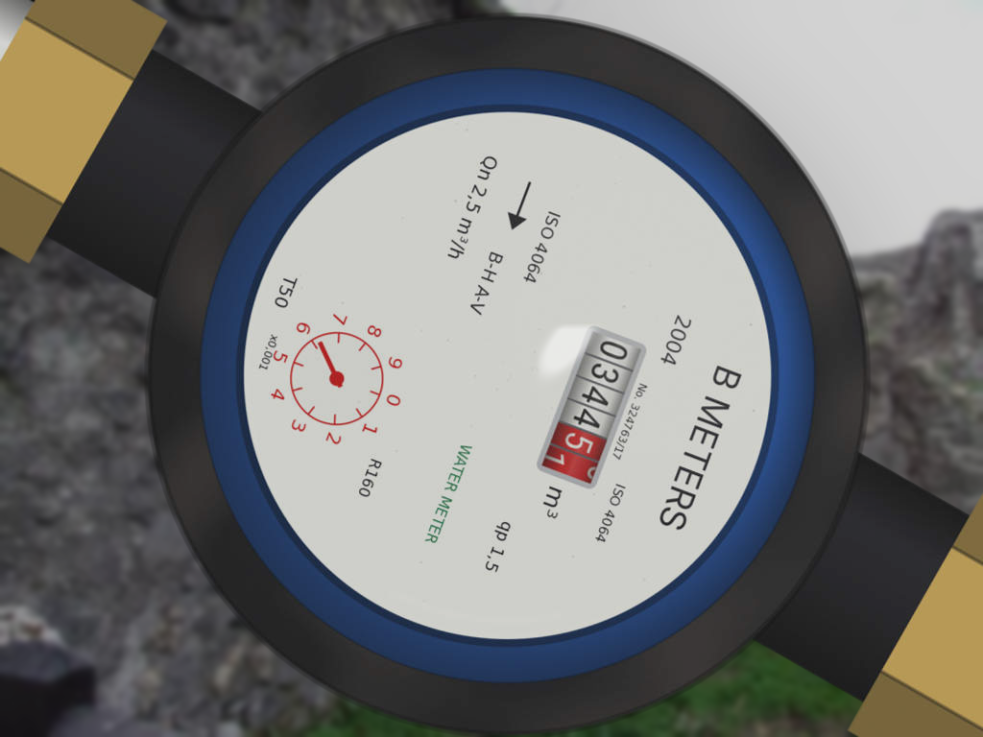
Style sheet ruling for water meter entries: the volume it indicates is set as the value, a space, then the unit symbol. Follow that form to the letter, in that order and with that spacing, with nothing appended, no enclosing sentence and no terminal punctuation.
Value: 344.506 m³
